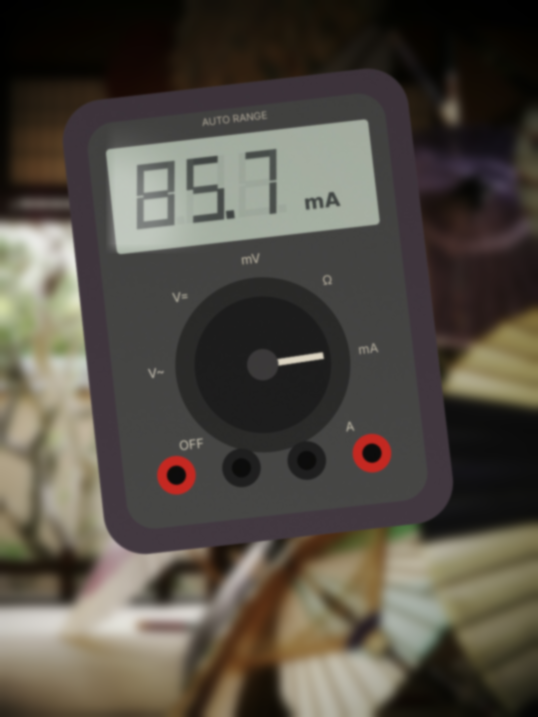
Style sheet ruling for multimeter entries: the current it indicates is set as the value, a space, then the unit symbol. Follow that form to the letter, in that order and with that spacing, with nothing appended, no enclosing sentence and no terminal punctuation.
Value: 85.7 mA
